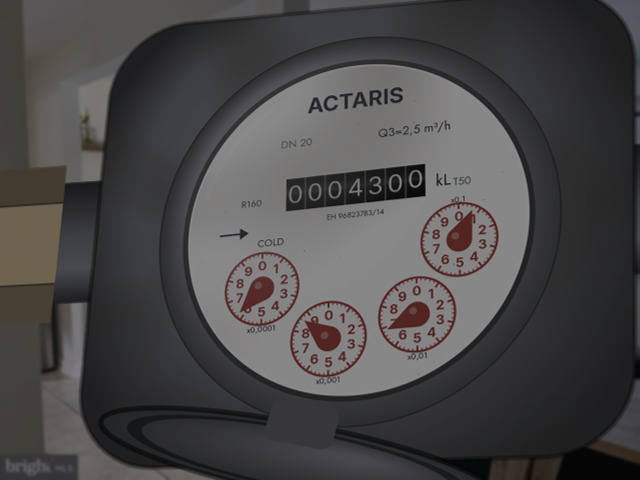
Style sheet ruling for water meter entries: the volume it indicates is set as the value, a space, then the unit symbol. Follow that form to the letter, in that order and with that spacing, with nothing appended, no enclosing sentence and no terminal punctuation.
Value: 4300.0686 kL
